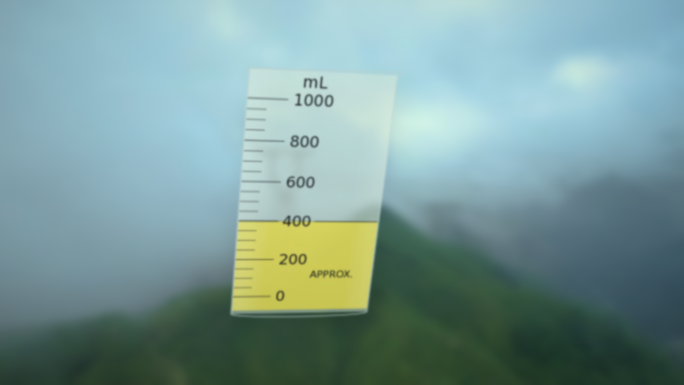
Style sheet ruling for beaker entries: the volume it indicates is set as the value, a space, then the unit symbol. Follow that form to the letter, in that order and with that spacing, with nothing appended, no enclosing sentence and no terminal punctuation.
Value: 400 mL
